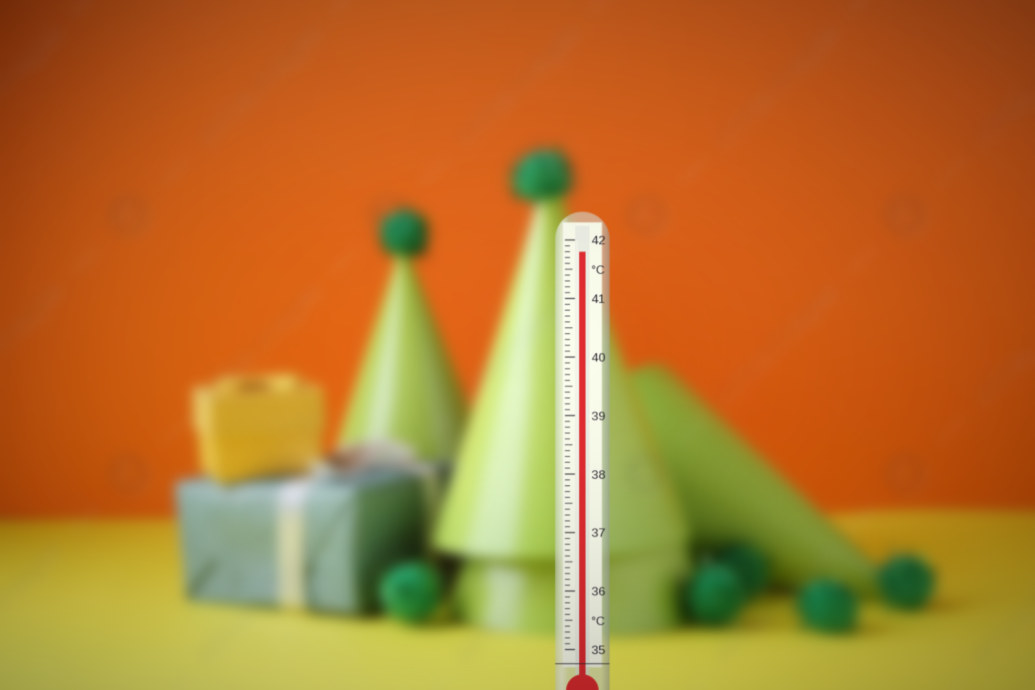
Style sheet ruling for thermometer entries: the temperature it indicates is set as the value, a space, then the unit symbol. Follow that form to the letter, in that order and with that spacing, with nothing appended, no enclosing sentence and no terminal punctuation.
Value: 41.8 °C
